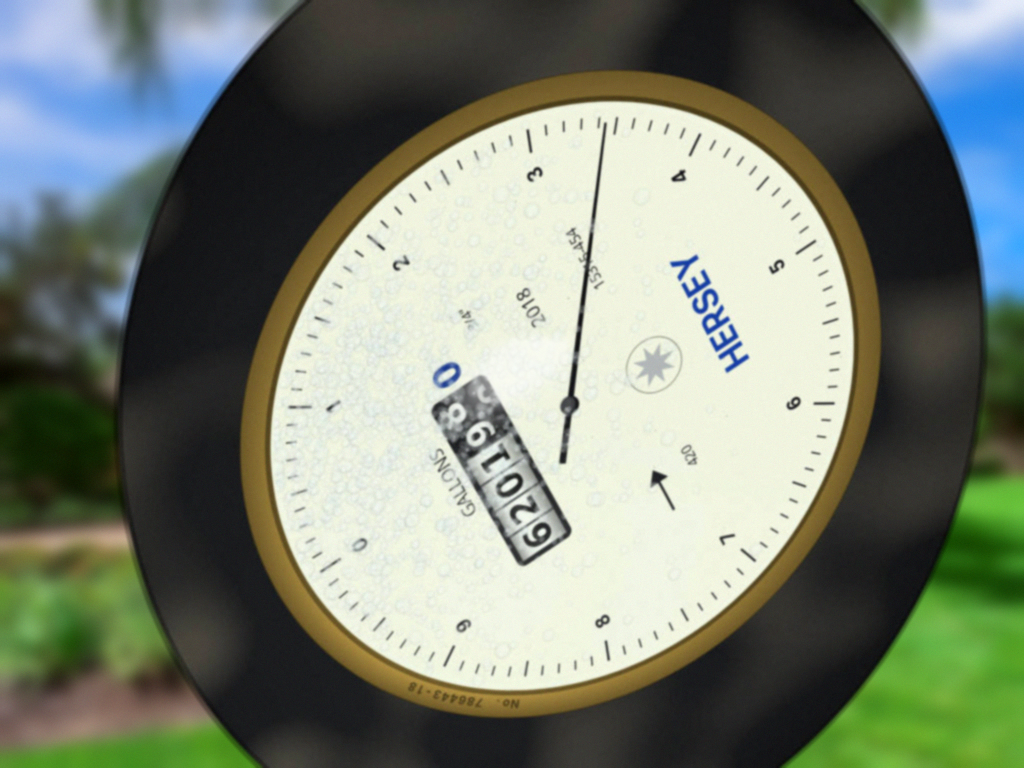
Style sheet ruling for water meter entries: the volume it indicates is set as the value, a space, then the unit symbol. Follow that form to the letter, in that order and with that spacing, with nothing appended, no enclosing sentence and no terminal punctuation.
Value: 6201983.4 gal
